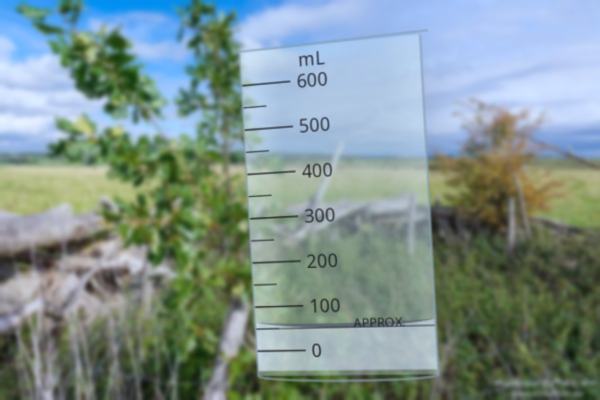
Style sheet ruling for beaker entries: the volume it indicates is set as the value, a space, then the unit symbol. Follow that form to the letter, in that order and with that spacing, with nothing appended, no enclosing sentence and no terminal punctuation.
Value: 50 mL
